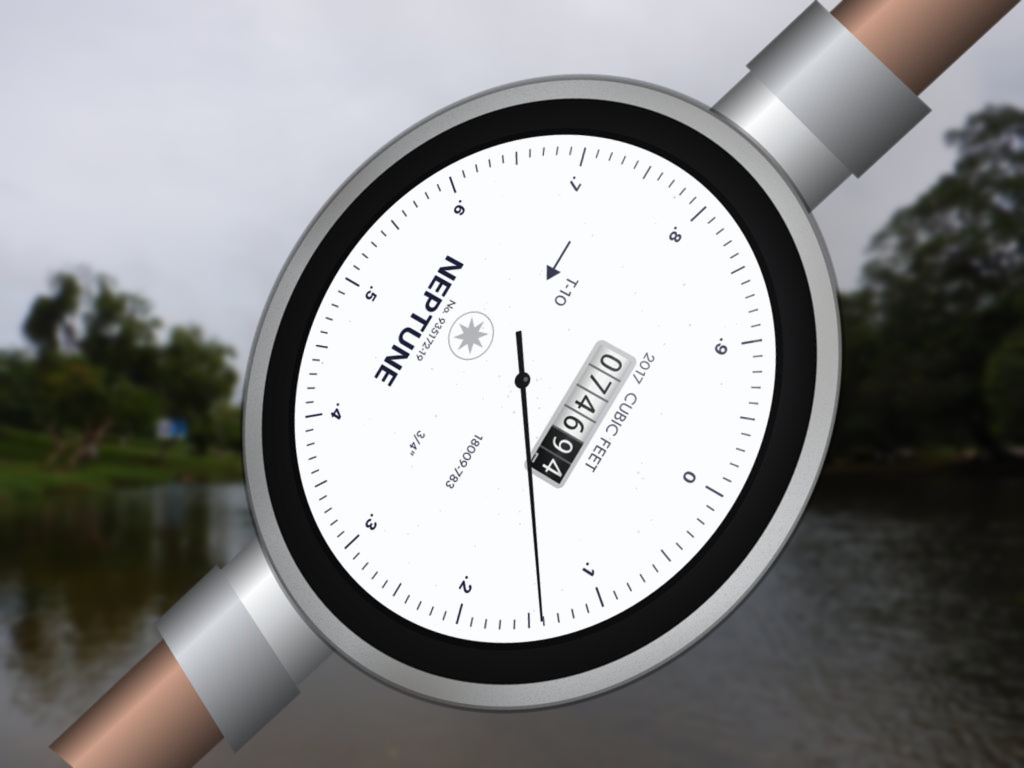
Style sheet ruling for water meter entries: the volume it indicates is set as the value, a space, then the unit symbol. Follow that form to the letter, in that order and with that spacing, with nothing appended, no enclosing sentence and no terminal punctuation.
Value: 74694.14 ft³
